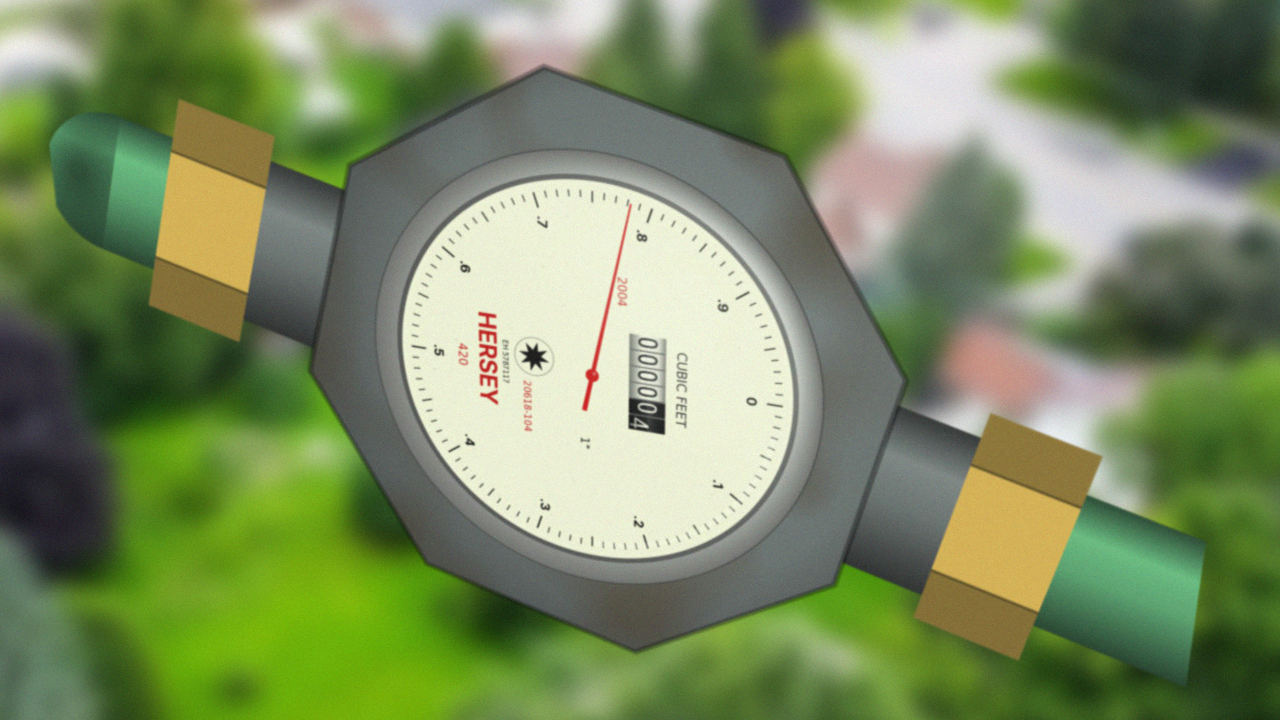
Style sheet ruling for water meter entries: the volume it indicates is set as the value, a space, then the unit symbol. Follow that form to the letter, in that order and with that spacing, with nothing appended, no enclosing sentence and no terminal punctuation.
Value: 3.78 ft³
